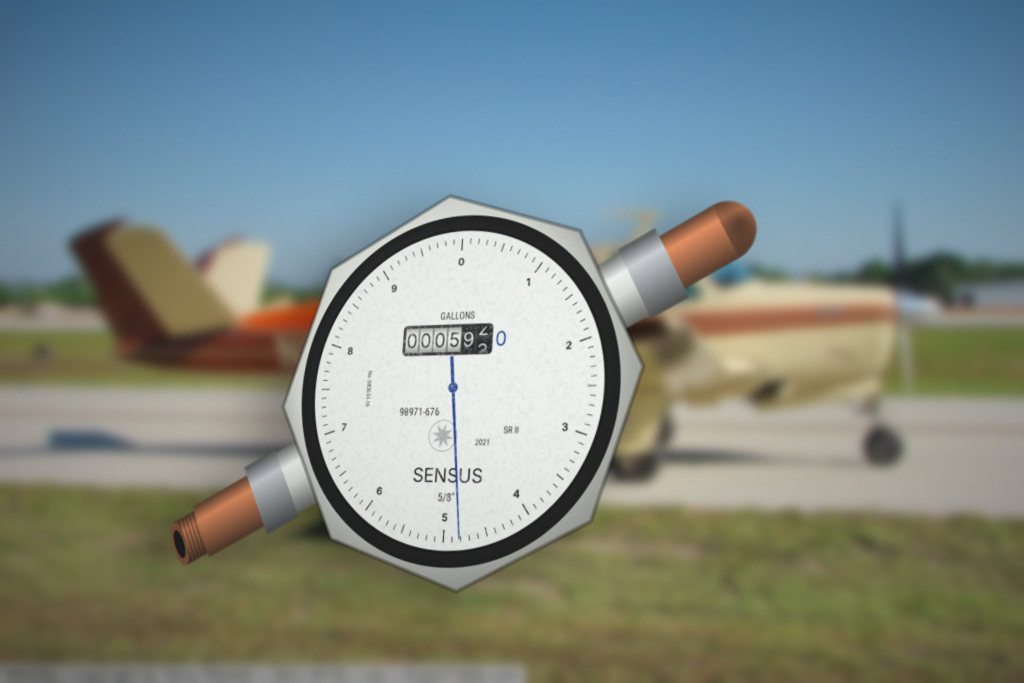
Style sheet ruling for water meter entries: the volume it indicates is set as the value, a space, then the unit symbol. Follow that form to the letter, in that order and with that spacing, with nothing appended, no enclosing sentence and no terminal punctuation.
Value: 5924.8 gal
